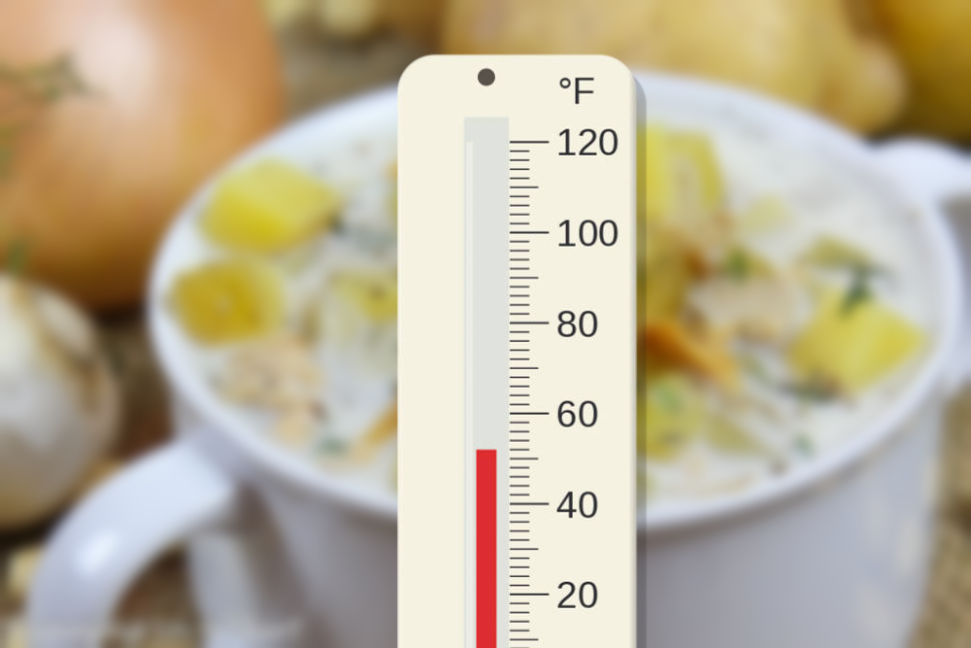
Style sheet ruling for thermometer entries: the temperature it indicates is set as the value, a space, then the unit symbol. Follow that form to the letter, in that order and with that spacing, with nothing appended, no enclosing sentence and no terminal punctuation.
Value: 52 °F
